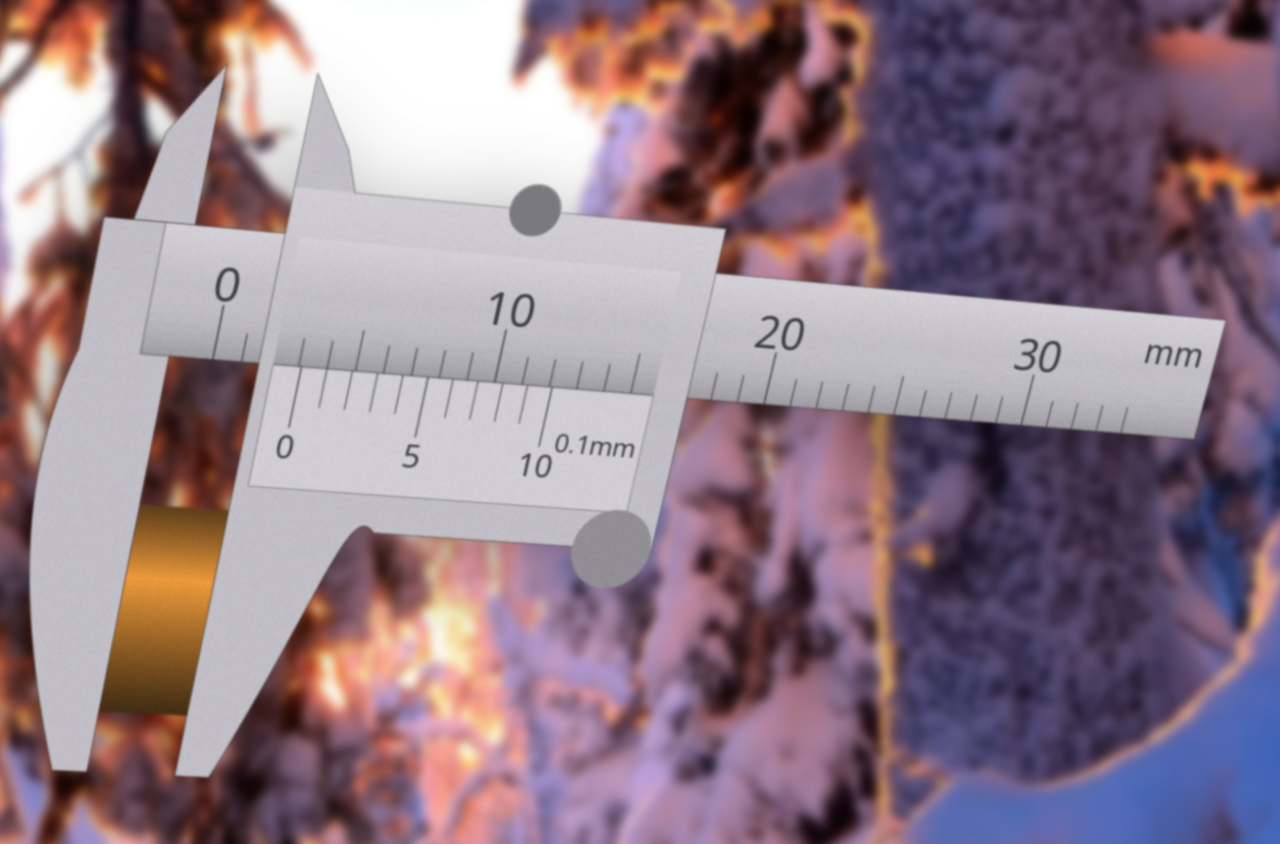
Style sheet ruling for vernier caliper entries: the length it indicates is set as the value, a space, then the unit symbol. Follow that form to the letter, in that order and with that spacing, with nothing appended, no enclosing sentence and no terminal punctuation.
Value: 3.1 mm
